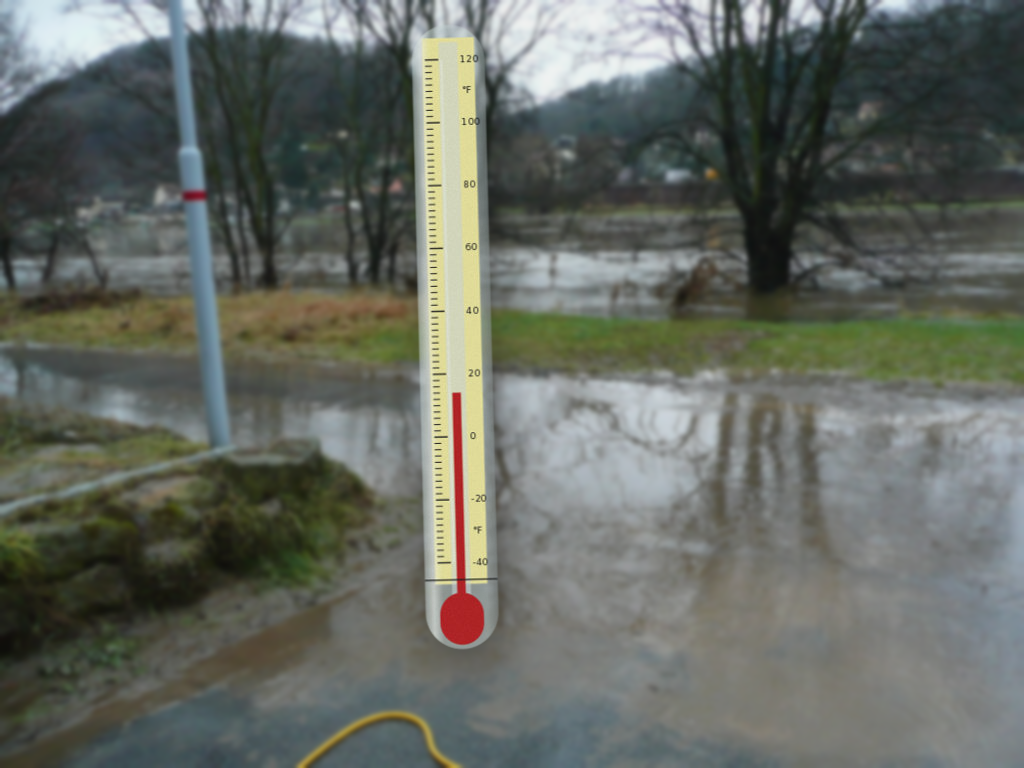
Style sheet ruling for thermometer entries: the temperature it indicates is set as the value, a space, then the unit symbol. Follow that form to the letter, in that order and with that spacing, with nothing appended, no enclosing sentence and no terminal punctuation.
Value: 14 °F
